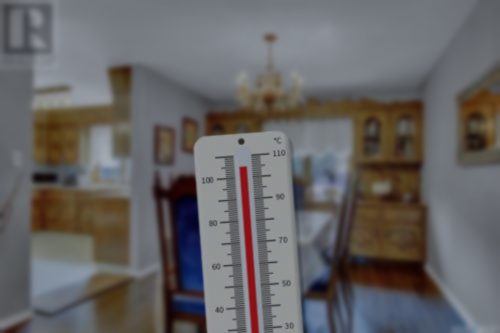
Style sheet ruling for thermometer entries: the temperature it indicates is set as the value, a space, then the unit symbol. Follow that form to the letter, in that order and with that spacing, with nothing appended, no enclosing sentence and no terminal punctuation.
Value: 105 °C
